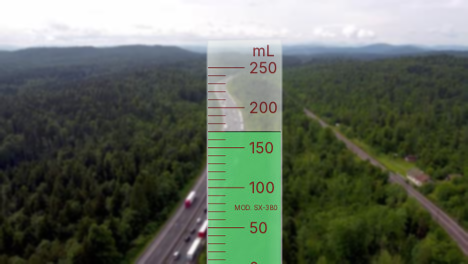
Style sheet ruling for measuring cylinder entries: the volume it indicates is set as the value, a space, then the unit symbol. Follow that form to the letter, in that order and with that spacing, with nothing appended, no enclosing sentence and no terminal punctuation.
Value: 170 mL
